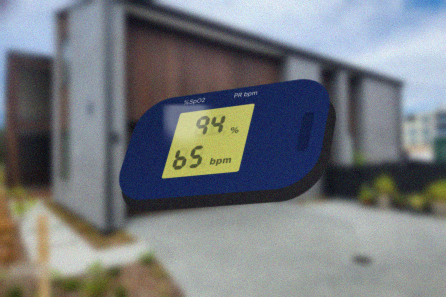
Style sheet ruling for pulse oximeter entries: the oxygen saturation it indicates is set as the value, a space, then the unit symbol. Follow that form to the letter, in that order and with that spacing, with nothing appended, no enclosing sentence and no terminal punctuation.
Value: 94 %
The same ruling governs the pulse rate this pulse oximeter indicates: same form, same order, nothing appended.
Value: 65 bpm
